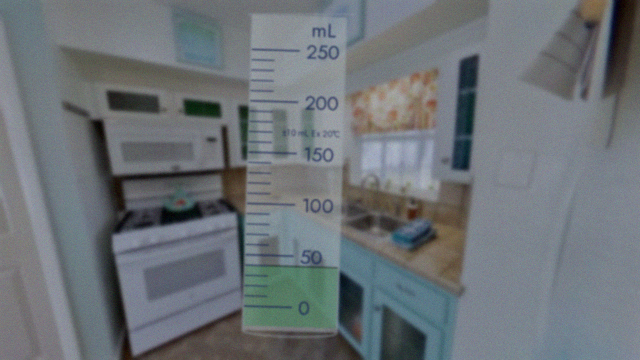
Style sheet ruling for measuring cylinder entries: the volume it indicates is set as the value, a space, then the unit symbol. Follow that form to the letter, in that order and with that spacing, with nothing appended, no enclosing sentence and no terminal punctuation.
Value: 40 mL
